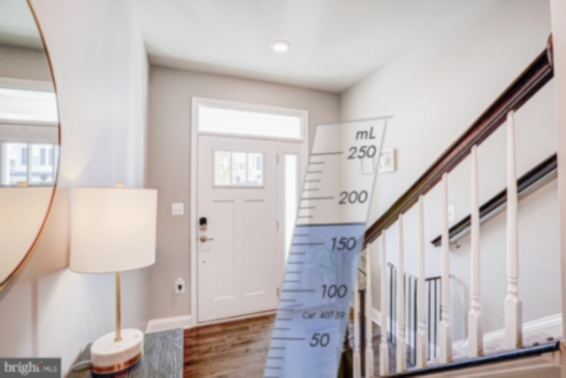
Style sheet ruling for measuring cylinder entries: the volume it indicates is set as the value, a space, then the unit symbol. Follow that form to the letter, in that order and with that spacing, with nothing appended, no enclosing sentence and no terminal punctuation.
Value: 170 mL
